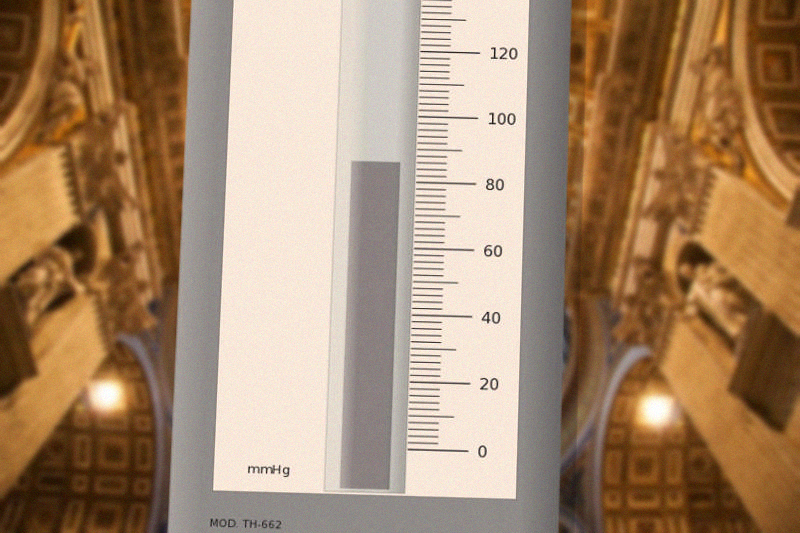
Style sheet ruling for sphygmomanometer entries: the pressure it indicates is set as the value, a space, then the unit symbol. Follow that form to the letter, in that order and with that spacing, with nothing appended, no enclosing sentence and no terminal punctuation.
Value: 86 mmHg
